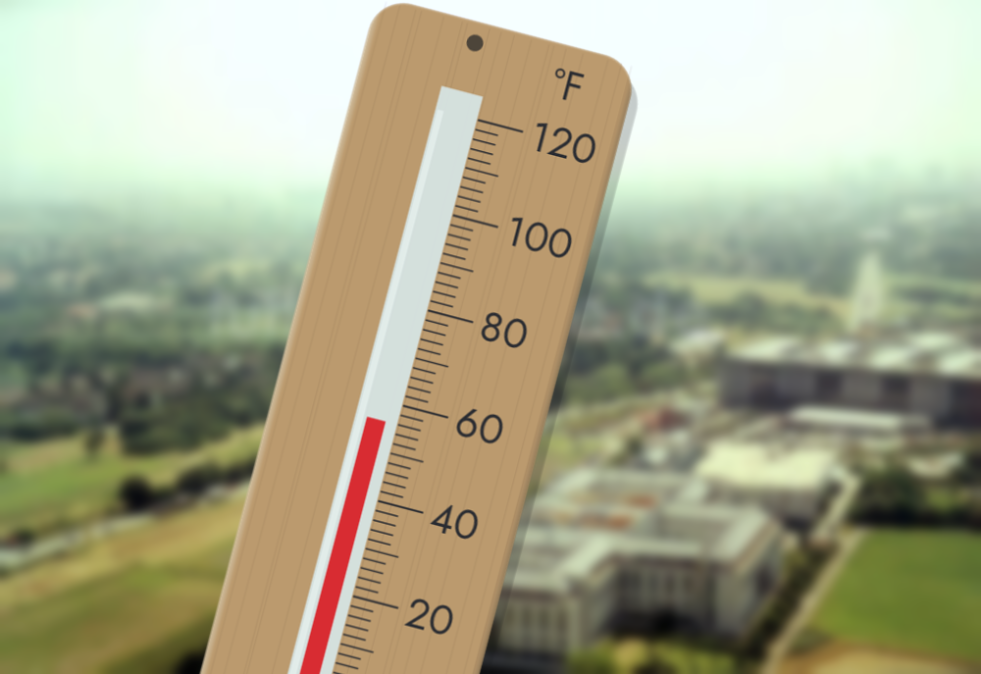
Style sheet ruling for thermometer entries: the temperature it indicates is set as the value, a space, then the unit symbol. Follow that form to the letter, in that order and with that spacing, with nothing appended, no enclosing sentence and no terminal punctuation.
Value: 56 °F
